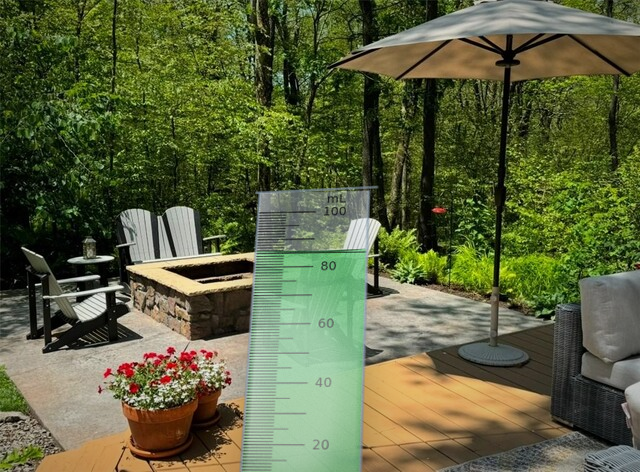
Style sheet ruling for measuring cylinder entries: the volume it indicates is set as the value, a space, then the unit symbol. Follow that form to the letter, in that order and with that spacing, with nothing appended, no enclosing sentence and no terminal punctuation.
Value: 85 mL
